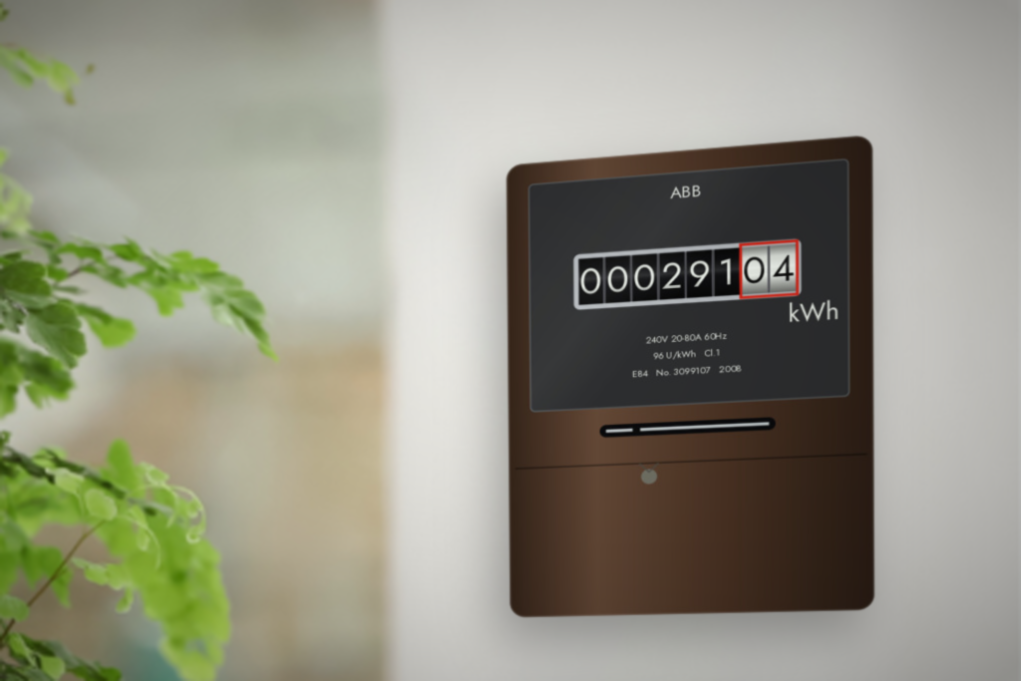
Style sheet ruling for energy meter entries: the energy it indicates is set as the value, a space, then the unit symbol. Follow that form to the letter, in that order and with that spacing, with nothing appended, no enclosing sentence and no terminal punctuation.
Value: 291.04 kWh
